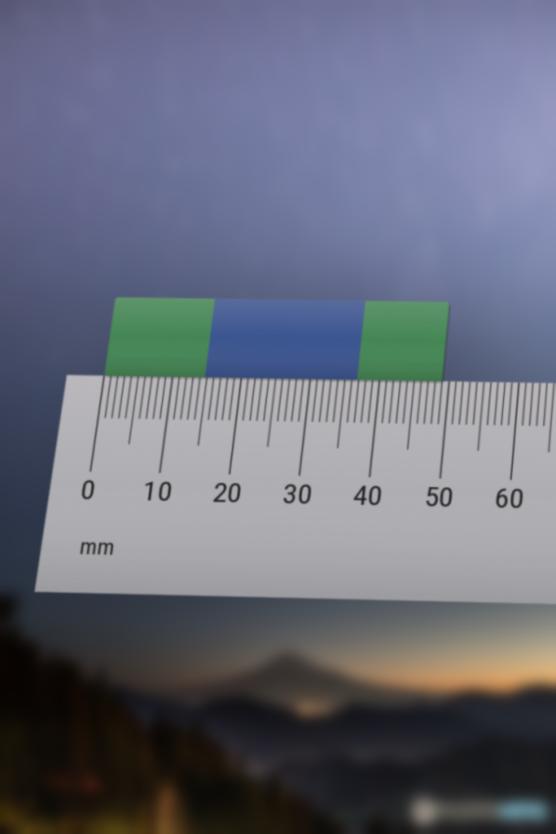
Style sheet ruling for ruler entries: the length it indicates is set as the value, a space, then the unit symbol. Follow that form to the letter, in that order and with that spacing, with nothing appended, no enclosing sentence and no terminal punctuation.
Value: 49 mm
